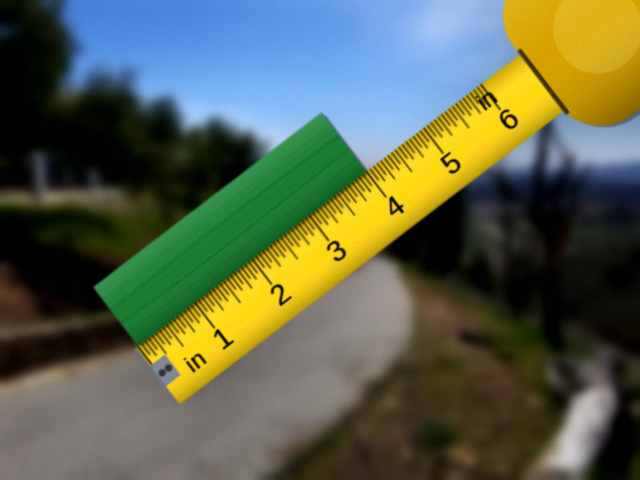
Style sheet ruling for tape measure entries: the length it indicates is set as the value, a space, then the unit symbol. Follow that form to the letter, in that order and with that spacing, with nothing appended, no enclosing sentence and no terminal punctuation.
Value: 4 in
